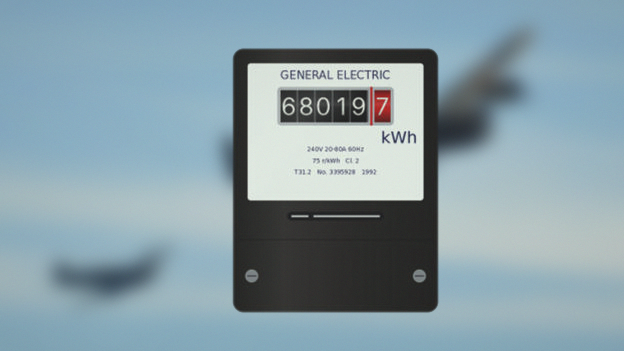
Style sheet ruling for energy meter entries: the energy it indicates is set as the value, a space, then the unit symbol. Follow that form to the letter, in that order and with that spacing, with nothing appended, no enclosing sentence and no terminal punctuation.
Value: 68019.7 kWh
